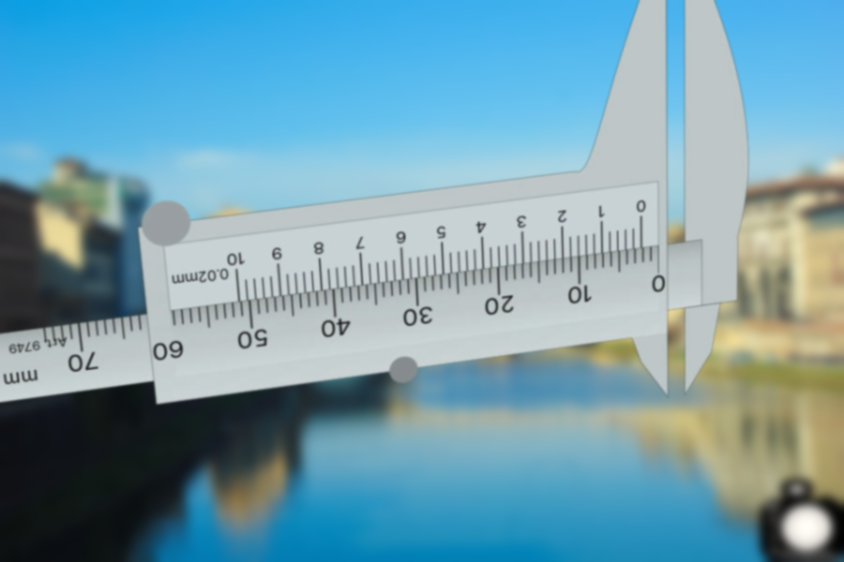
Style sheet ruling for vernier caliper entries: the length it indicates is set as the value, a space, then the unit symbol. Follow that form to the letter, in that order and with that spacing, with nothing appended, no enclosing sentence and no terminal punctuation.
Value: 2.2 mm
